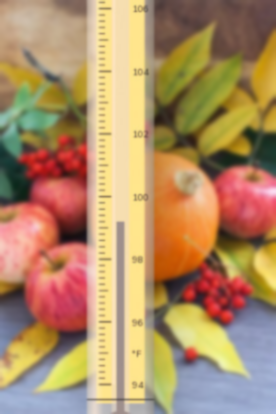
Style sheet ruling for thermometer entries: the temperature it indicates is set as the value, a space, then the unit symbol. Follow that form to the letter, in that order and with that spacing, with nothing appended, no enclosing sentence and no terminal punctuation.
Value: 99.2 °F
